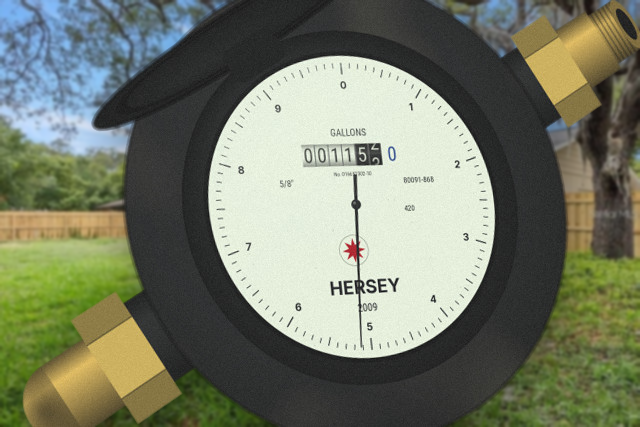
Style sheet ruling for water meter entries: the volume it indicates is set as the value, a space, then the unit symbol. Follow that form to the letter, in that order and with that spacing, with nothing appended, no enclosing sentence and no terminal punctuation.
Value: 11525.1 gal
